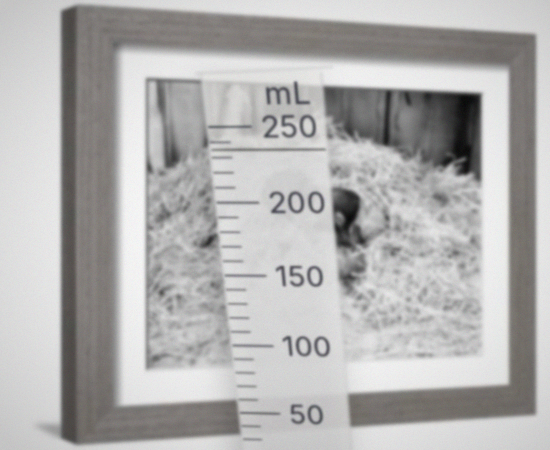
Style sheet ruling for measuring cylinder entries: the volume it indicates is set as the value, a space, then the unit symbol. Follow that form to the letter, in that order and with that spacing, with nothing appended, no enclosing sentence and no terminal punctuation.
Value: 235 mL
